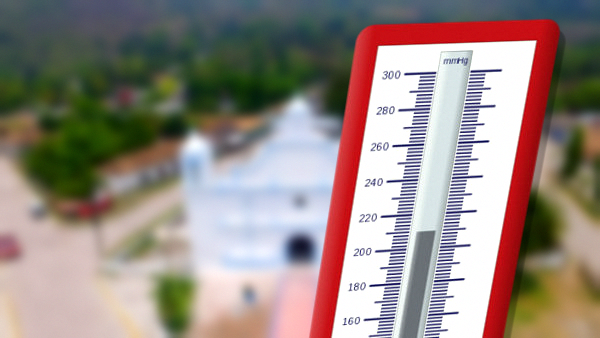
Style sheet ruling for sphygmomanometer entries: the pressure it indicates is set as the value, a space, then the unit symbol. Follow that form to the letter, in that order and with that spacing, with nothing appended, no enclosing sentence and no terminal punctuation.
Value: 210 mmHg
